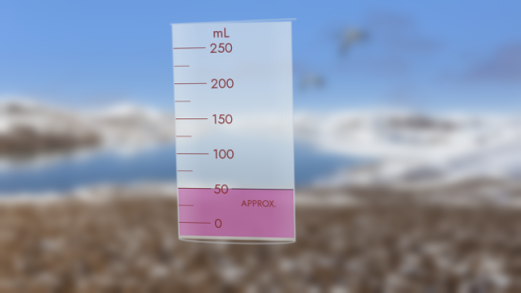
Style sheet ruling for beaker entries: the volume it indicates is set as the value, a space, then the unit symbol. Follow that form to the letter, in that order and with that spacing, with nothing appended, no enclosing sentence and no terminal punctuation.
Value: 50 mL
